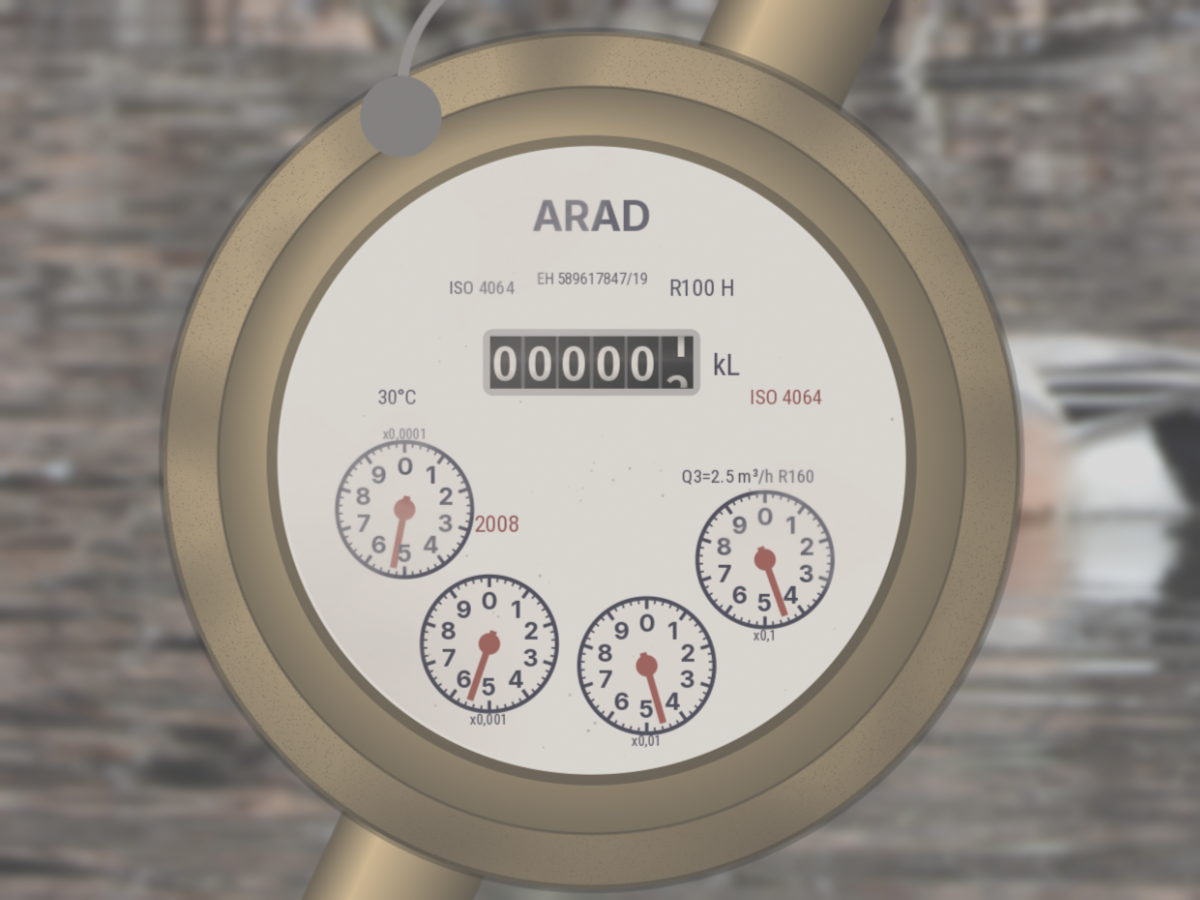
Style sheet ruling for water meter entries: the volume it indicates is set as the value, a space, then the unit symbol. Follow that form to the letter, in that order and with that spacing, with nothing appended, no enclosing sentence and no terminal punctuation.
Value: 1.4455 kL
